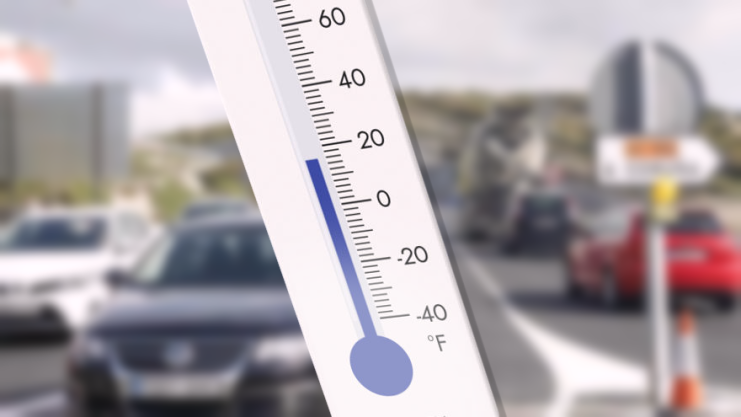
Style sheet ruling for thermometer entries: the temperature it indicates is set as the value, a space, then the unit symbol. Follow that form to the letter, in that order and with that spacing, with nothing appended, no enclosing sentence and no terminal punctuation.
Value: 16 °F
